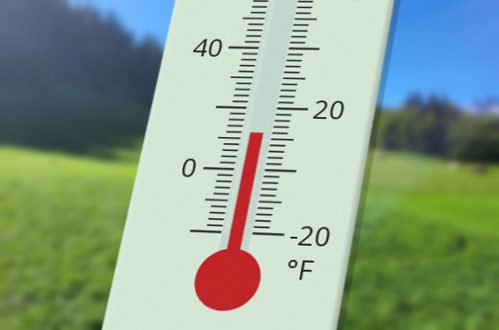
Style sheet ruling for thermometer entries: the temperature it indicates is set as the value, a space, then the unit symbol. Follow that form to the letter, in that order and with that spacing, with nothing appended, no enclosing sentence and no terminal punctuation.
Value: 12 °F
